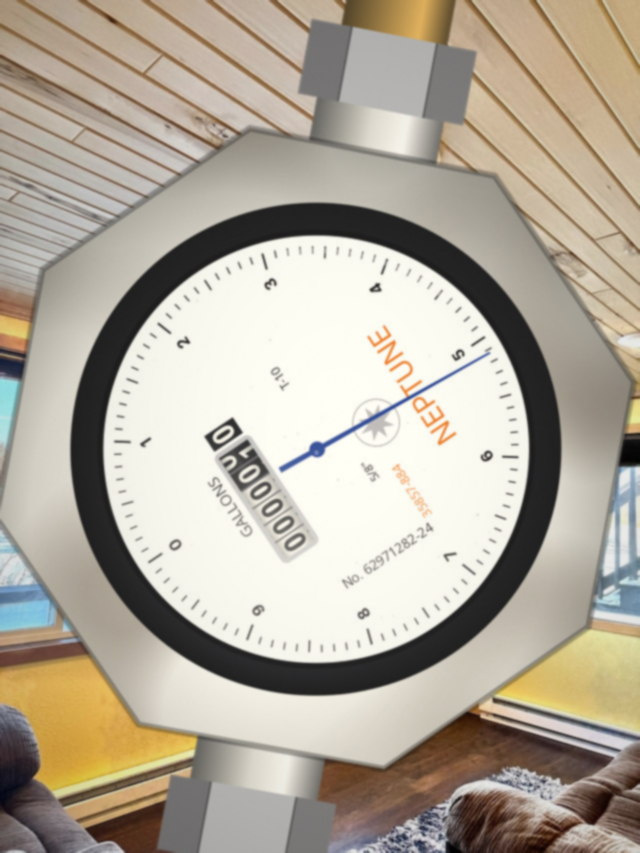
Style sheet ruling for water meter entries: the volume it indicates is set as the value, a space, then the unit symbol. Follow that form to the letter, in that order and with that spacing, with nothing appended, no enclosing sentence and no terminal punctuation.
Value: 5.1 gal
